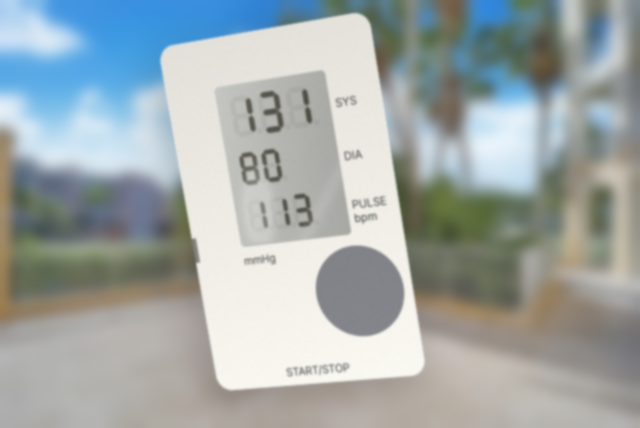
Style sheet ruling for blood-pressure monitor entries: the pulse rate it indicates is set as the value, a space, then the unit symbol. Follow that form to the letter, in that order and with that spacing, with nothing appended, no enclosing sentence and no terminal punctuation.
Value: 113 bpm
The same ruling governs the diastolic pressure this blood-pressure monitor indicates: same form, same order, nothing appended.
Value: 80 mmHg
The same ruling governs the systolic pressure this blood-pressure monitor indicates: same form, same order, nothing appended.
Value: 131 mmHg
